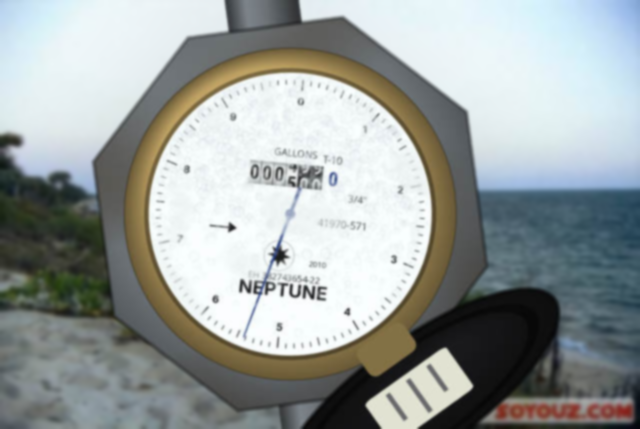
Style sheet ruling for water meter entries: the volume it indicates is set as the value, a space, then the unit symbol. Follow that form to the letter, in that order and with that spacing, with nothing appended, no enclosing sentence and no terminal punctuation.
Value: 4995.4 gal
